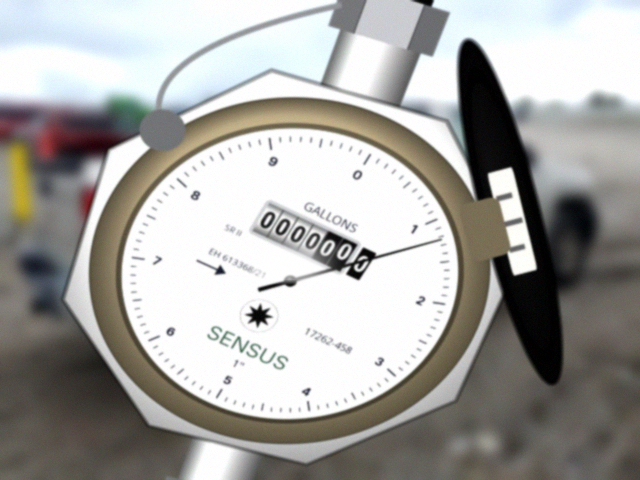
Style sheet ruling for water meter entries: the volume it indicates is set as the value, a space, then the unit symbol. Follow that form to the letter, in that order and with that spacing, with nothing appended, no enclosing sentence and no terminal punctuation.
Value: 1.2 gal
